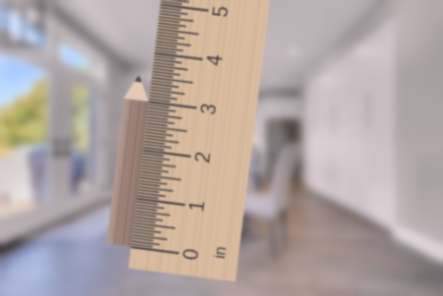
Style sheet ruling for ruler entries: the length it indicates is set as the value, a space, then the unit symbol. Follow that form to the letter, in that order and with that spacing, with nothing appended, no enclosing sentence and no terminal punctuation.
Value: 3.5 in
